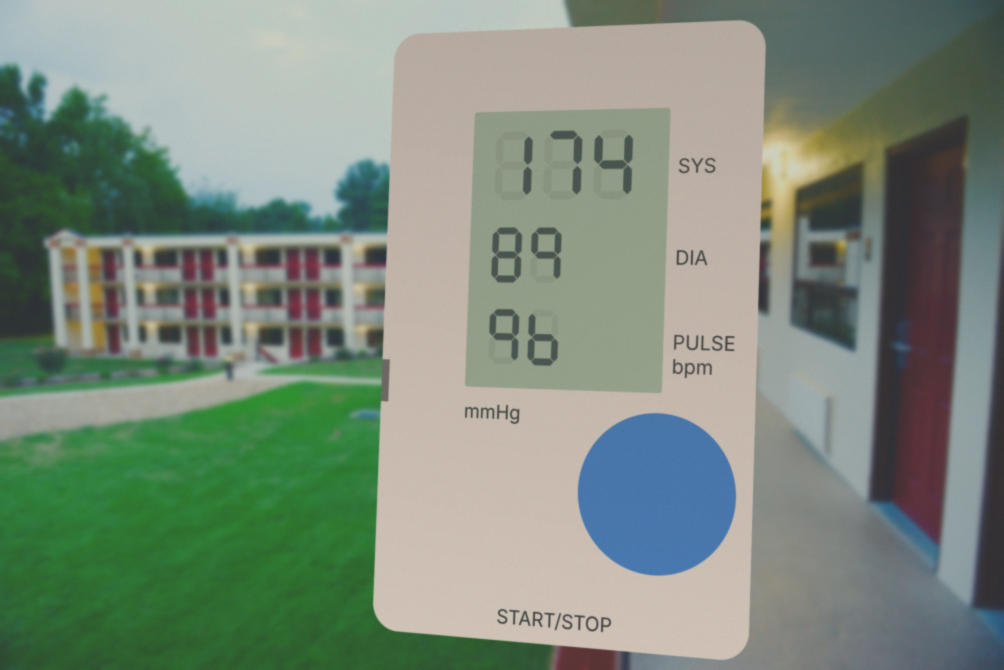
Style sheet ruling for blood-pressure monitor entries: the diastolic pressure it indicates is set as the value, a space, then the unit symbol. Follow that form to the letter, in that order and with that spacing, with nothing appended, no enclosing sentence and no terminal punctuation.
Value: 89 mmHg
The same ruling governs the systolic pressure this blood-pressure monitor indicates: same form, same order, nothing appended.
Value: 174 mmHg
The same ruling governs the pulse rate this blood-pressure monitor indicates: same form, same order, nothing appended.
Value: 96 bpm
